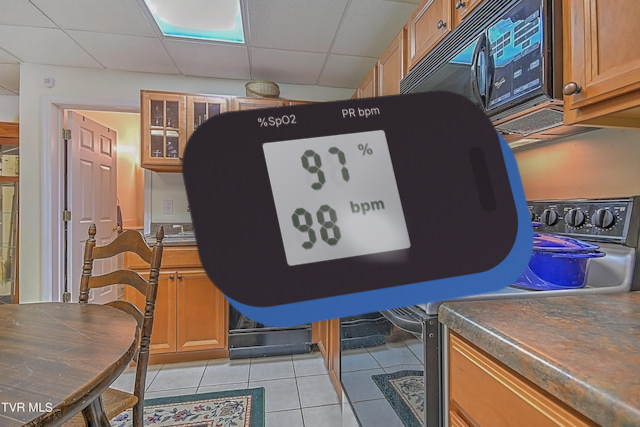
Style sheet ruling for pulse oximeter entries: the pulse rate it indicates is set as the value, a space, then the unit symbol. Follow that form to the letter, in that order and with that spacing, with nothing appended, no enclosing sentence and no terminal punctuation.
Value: 98 bpm
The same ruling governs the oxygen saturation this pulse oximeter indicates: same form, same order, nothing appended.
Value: 97 %
